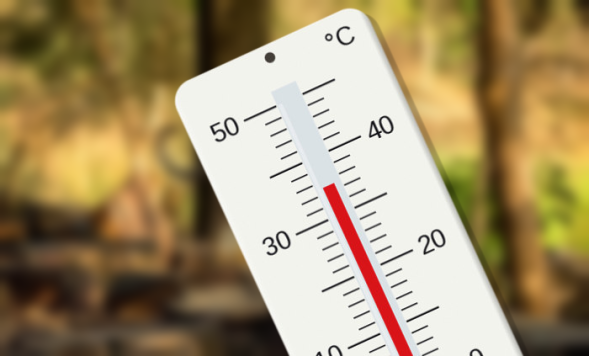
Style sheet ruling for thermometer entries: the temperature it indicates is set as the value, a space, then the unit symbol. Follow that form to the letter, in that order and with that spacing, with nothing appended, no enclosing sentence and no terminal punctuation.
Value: 35 °C
